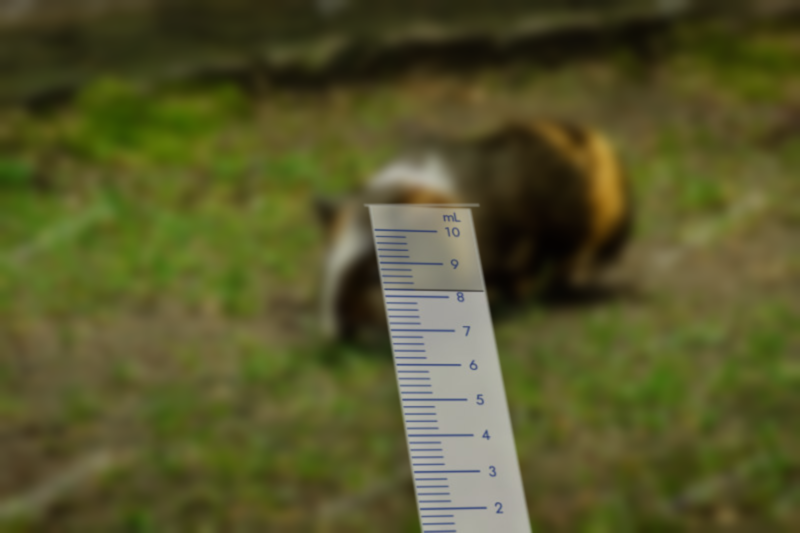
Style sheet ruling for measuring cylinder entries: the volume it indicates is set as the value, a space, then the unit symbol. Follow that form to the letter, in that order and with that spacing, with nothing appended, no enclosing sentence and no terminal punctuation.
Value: 8.2 mL
